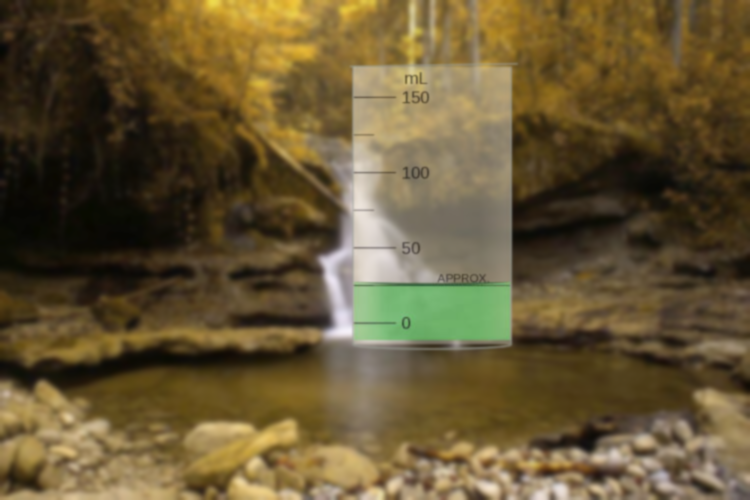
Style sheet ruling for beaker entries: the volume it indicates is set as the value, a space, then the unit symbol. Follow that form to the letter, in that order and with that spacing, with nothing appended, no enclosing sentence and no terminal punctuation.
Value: 25 mL
